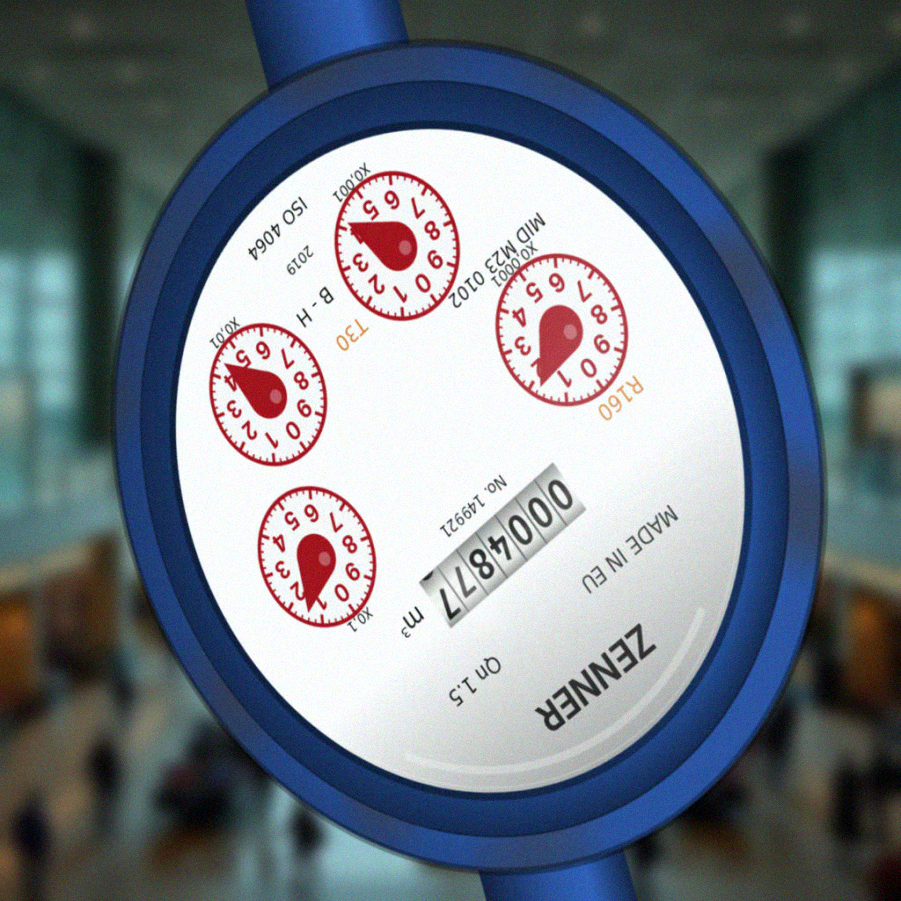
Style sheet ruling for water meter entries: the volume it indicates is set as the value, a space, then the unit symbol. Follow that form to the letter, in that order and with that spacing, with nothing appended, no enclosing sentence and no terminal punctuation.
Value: 4877.1441 m³
